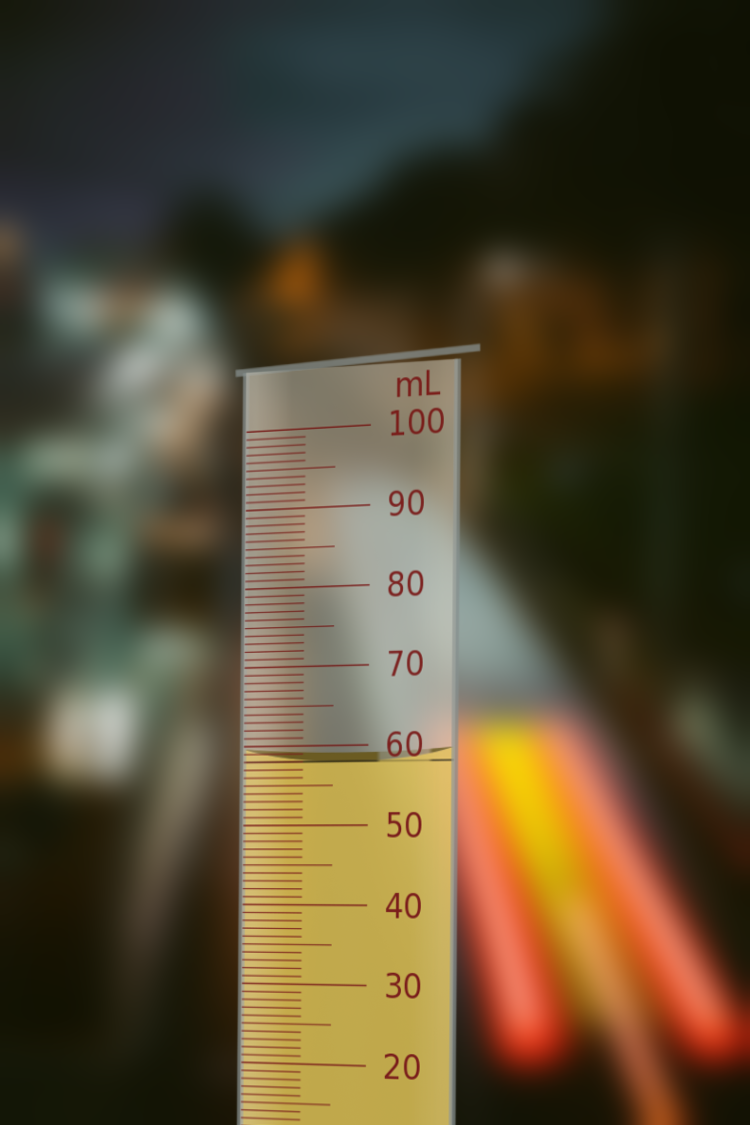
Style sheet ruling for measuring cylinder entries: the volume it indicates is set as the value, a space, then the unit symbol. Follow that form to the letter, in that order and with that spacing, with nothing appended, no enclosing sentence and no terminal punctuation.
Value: 58 mL
